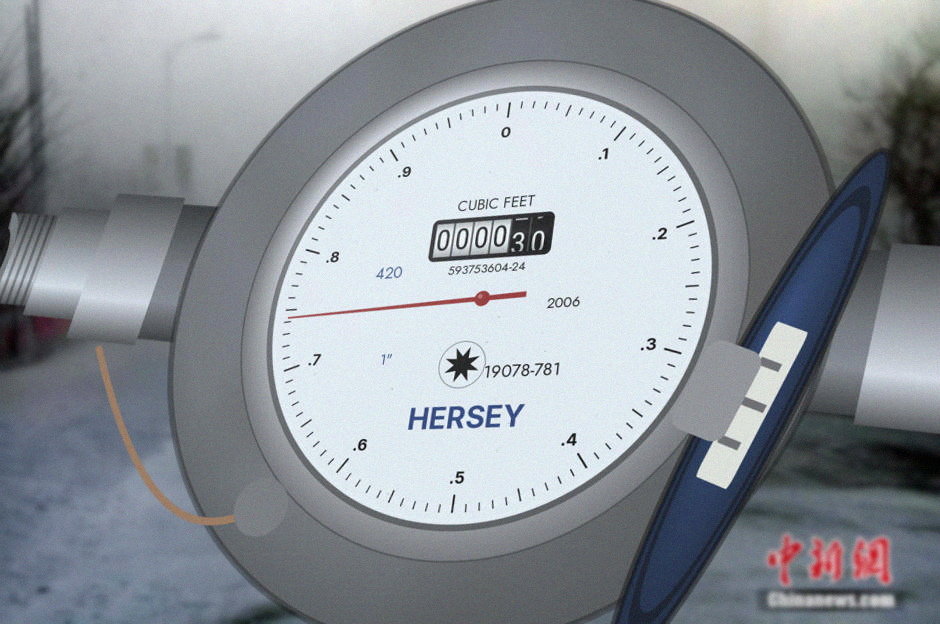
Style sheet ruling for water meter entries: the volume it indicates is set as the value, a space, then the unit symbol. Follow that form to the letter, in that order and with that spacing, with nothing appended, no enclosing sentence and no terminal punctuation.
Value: 29.74 ft³
